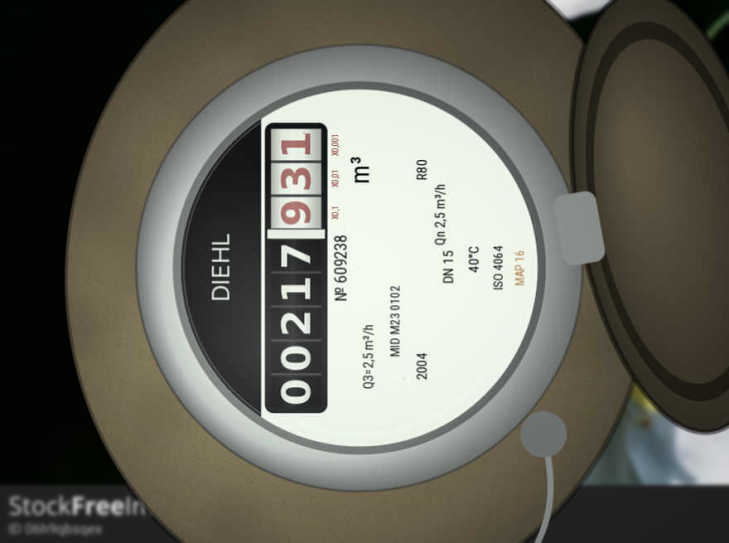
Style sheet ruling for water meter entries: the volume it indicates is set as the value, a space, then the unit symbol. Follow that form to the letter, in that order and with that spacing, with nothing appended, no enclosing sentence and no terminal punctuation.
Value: 217.931 m³
